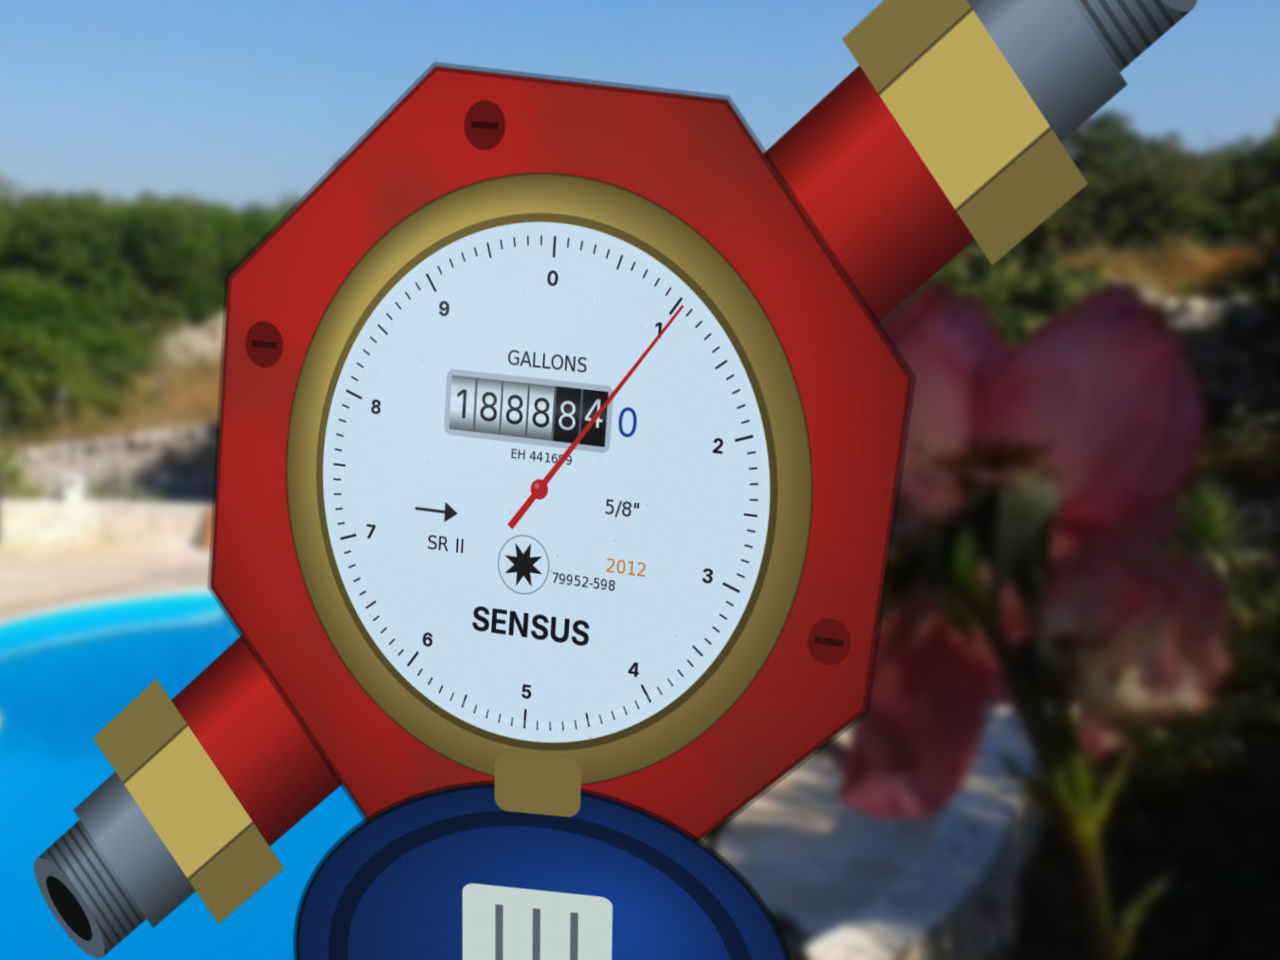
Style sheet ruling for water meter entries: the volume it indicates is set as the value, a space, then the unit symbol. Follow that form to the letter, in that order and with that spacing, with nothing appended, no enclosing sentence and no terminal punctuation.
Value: 1888841.0 gal
